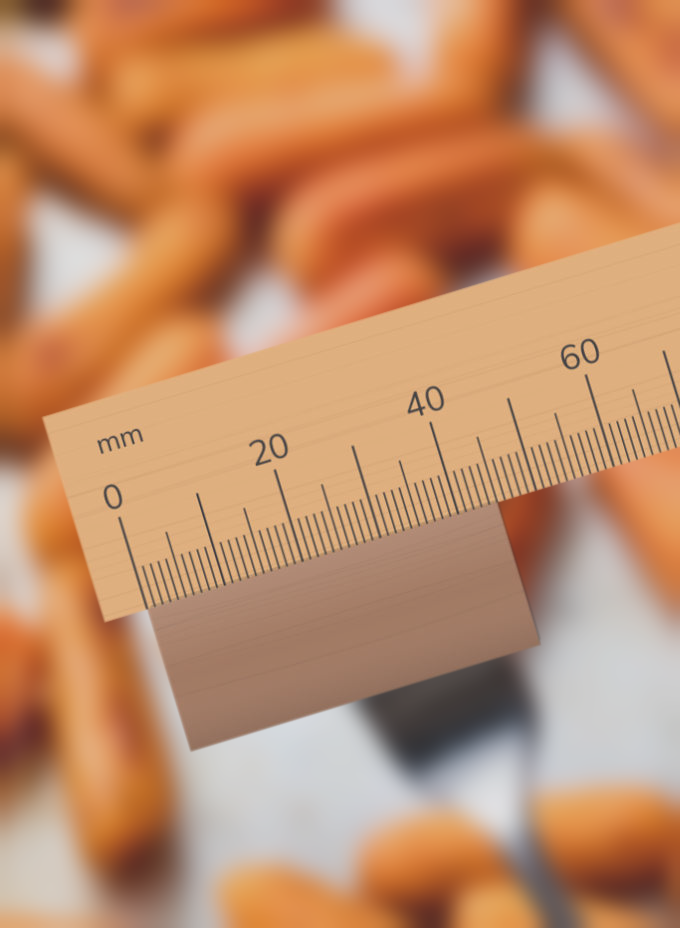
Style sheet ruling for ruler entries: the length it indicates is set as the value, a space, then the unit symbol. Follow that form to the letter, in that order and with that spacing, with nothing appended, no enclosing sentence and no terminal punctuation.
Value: 45 mm
